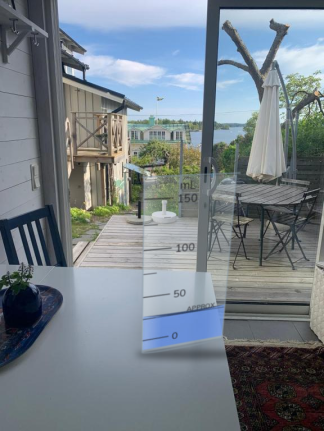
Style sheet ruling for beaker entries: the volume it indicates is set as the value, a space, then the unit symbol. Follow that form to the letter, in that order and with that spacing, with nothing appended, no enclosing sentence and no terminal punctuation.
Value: 25 mL
